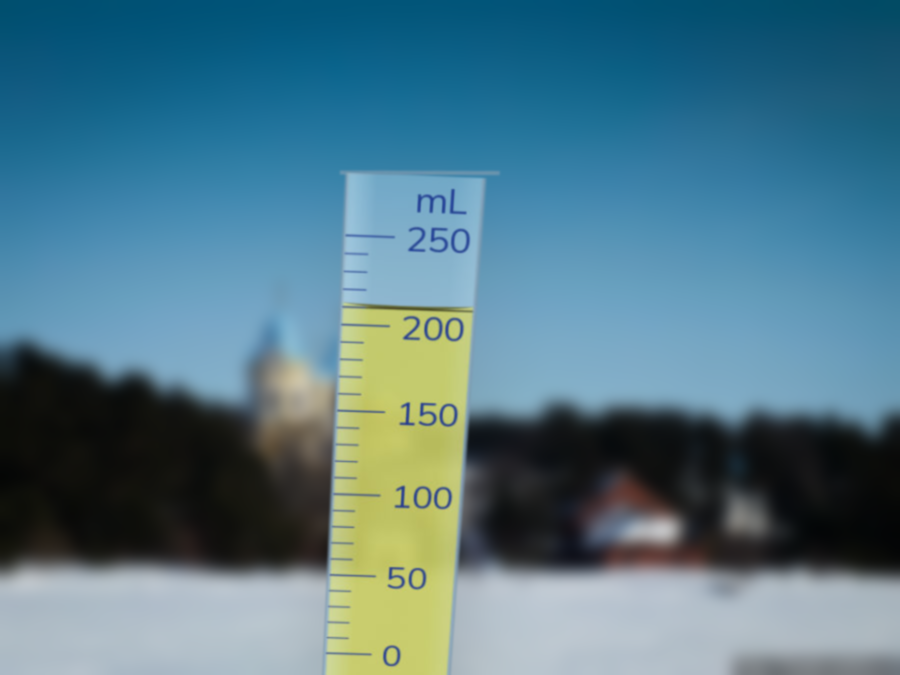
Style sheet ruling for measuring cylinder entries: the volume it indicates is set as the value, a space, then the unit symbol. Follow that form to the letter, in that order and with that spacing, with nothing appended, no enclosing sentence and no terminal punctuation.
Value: 210 mL
